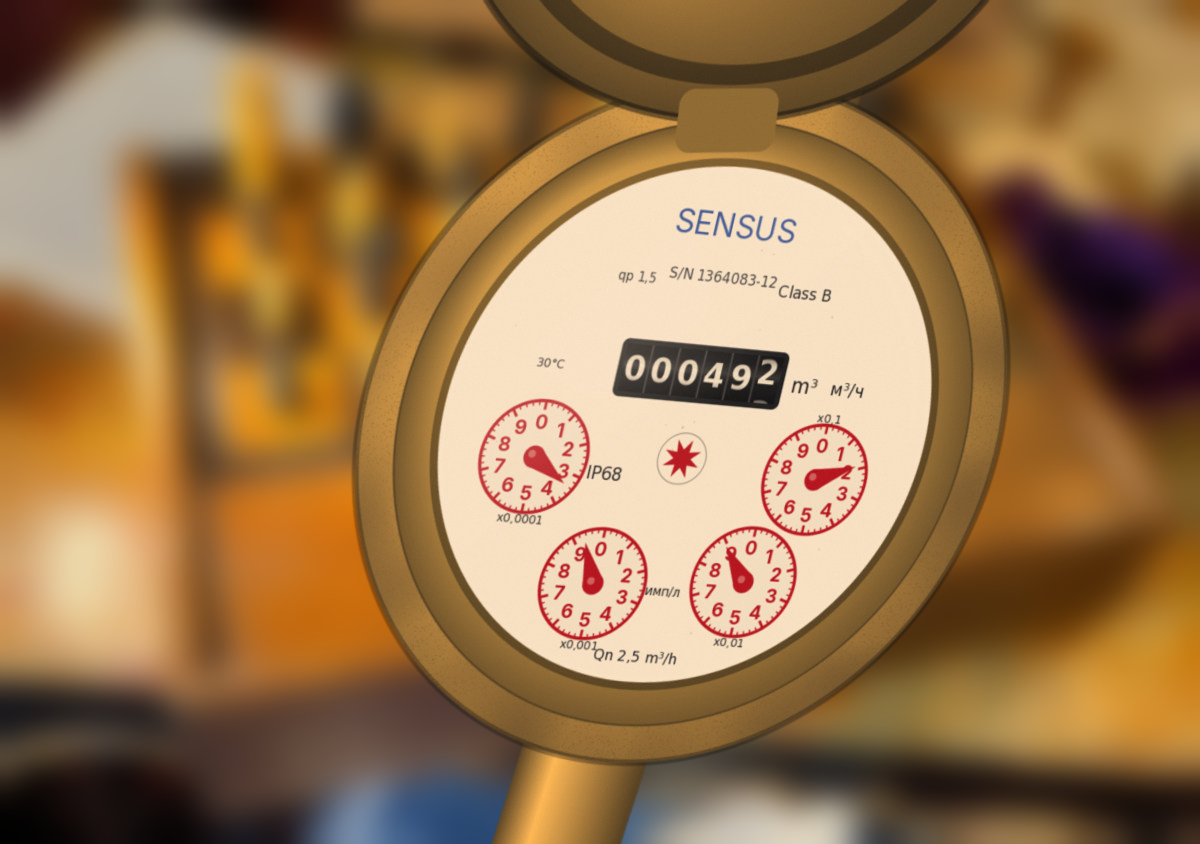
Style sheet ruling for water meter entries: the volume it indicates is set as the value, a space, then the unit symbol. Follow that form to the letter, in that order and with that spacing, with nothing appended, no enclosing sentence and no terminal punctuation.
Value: 492.1893 m³
